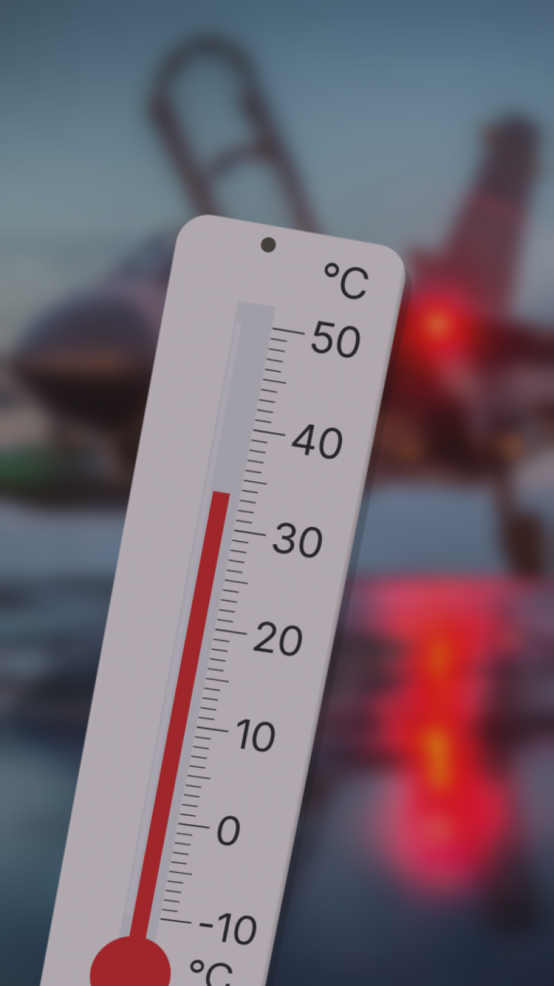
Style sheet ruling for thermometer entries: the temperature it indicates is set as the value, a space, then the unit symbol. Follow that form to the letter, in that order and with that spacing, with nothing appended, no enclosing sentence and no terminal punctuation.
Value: 33.5 °C
